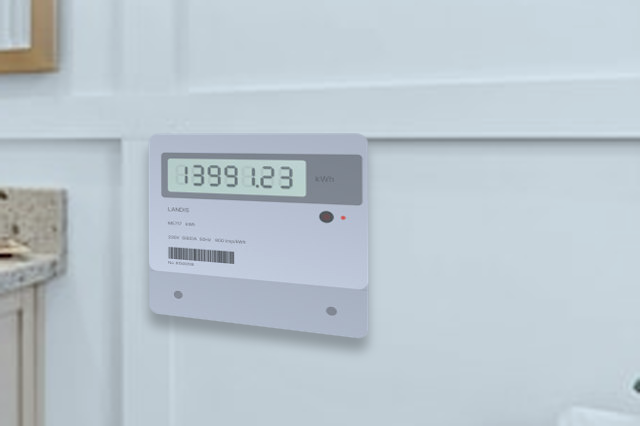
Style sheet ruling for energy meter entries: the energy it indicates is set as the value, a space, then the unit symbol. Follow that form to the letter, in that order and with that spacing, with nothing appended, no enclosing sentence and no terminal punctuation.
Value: 13991.23 kWh
